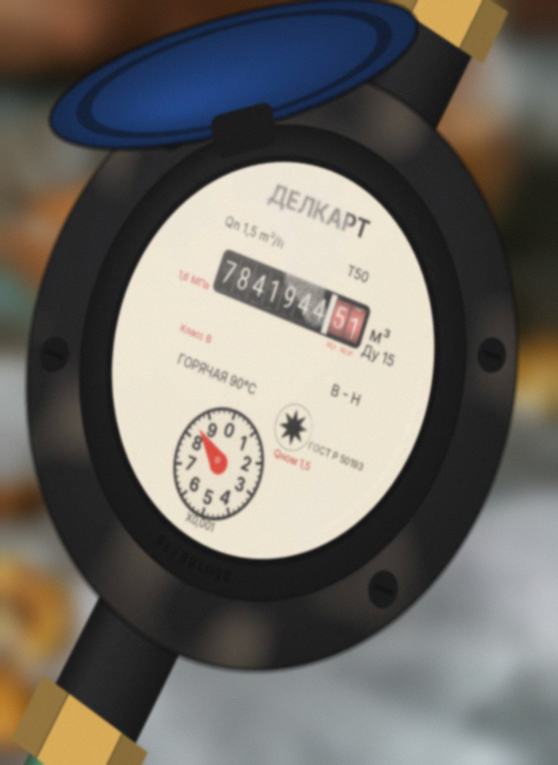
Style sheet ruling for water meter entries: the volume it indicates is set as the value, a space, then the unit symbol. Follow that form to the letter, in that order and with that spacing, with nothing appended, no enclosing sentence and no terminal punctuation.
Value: 7841944.508 m³
